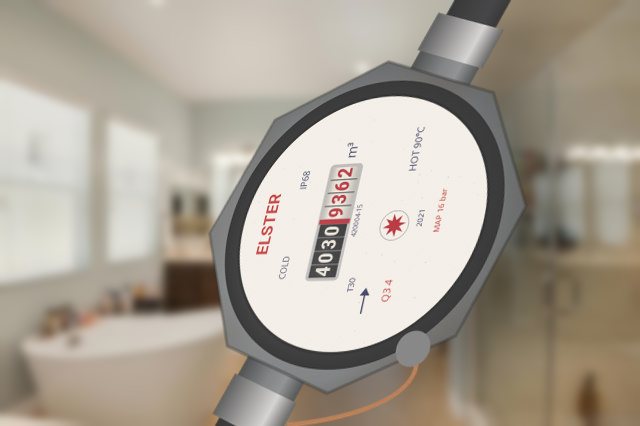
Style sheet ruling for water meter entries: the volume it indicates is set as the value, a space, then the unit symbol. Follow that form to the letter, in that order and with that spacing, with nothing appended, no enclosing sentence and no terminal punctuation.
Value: 4030.9362 m³
